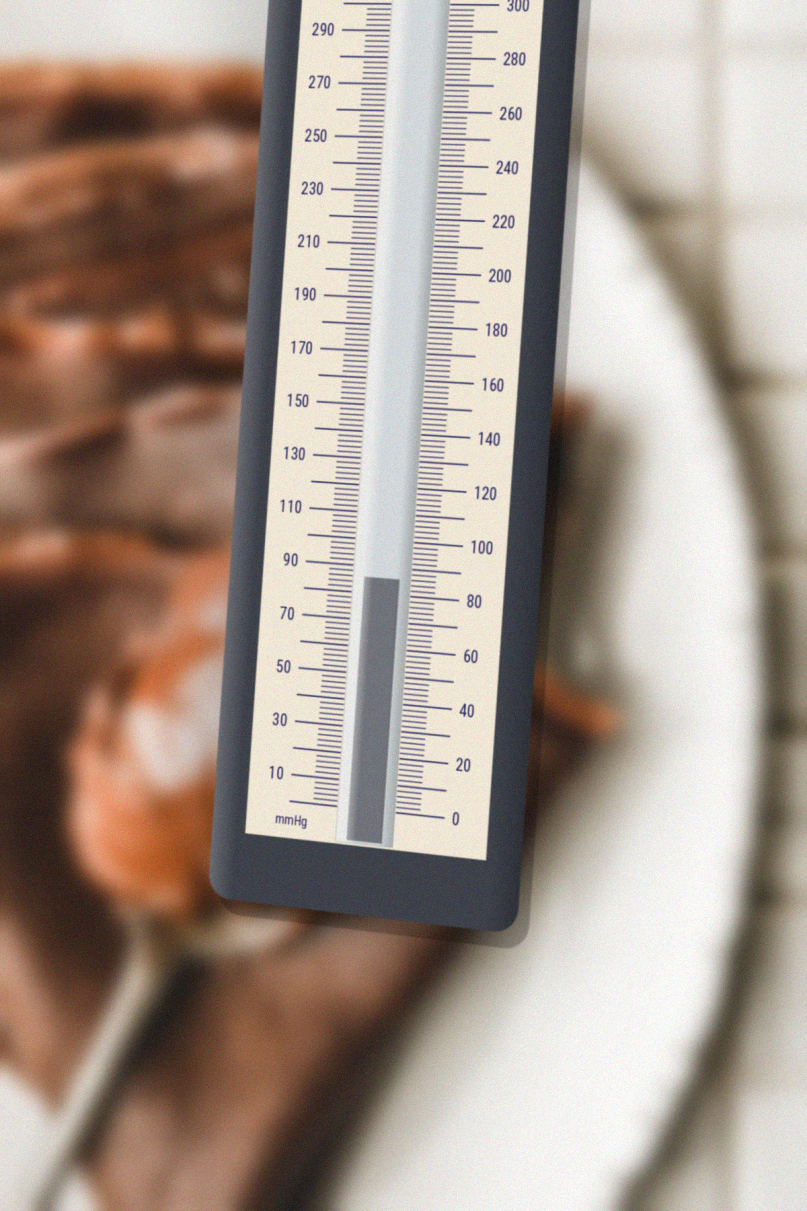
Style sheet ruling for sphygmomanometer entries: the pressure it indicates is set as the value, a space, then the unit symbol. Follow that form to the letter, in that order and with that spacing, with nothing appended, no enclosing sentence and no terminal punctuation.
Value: 86 mmHg
